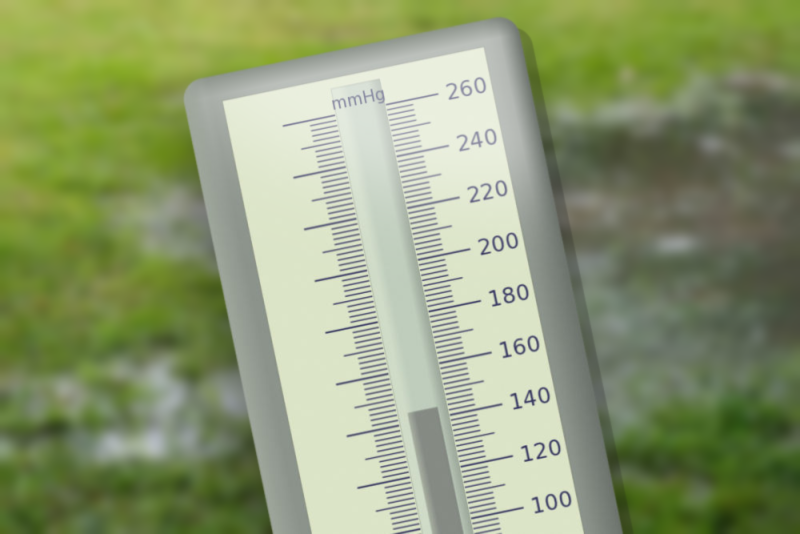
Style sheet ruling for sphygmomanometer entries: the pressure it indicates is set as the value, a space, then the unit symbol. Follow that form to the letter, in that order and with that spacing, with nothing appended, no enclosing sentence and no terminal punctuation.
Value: 144 mmHg
